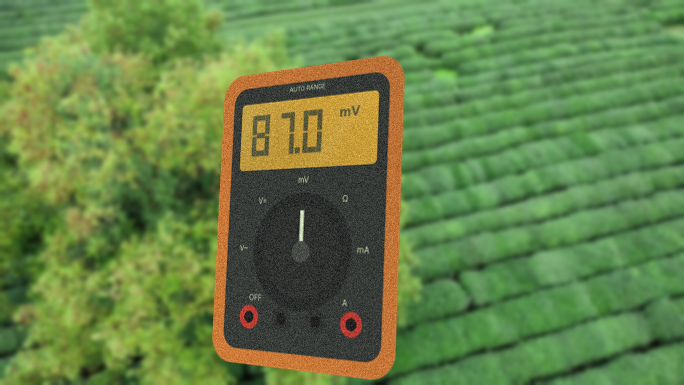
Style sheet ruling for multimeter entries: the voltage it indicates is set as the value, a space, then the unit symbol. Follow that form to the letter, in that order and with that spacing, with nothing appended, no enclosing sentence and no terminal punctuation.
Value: 87.0 mV
